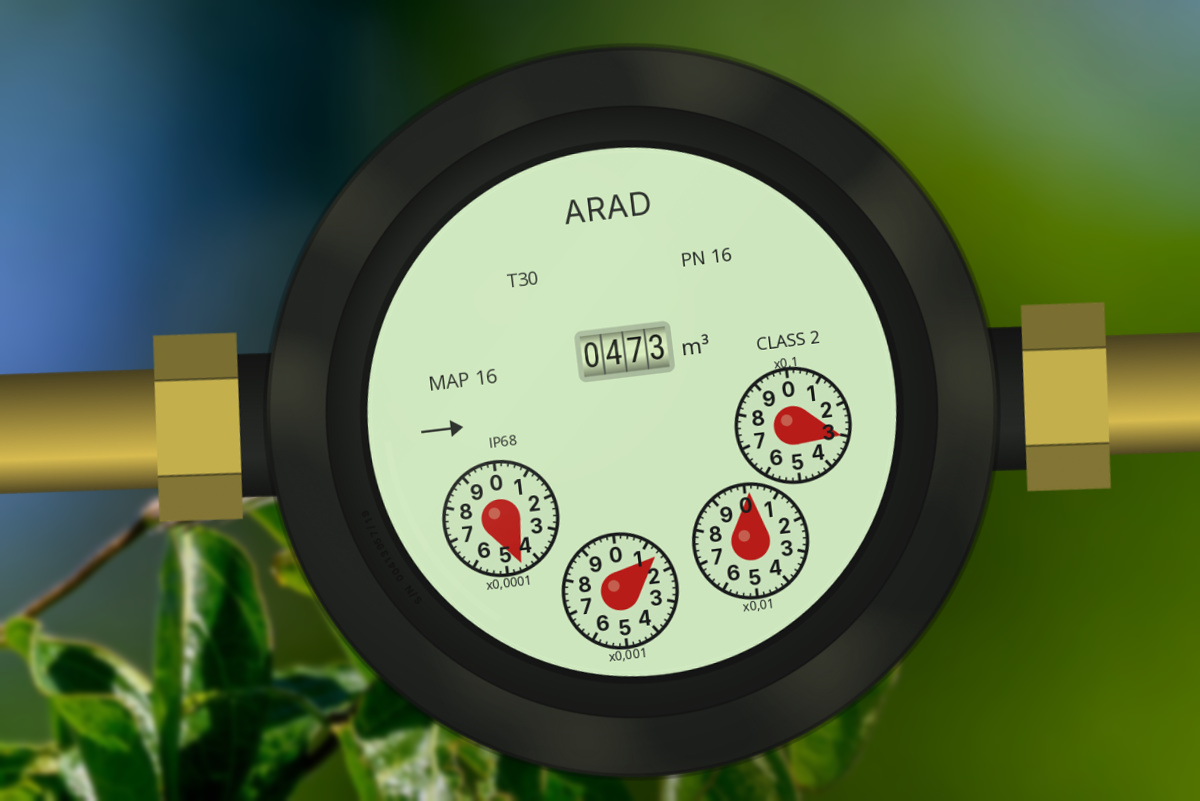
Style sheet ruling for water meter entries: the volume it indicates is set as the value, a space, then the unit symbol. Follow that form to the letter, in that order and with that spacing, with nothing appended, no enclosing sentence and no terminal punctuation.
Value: 473.3014 m³
